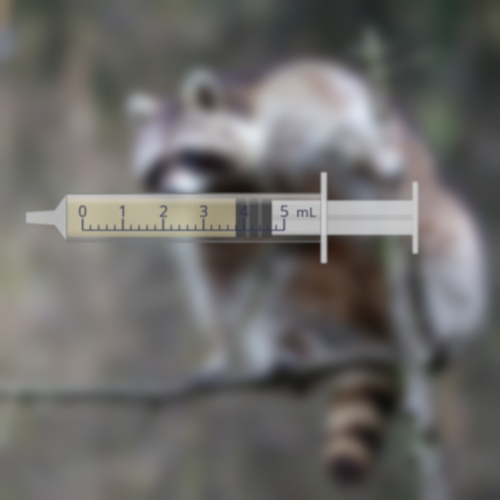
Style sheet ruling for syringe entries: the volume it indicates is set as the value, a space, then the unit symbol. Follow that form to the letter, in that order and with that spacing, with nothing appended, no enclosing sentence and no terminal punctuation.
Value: 3.8 mL
